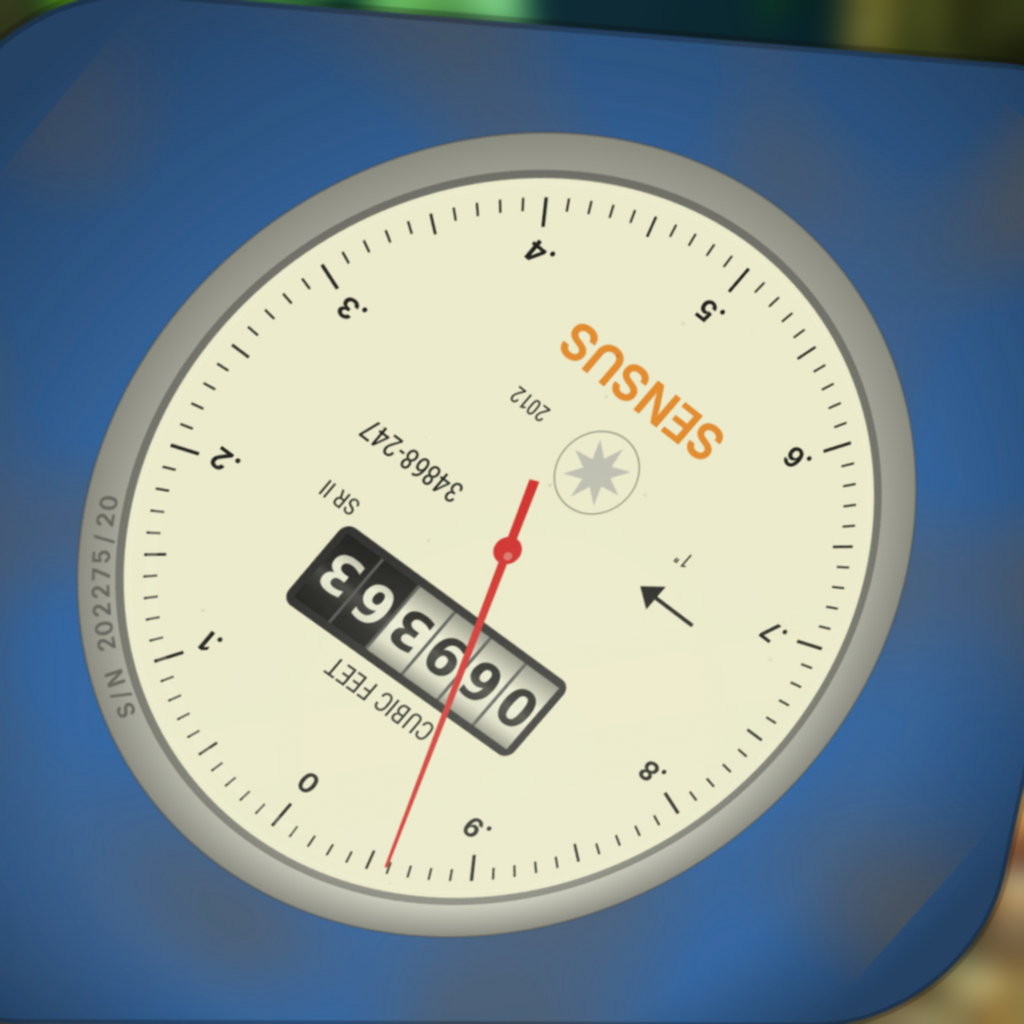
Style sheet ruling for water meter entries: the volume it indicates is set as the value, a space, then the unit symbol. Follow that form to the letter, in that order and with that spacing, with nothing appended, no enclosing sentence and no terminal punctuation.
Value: 69362.94 ft³
